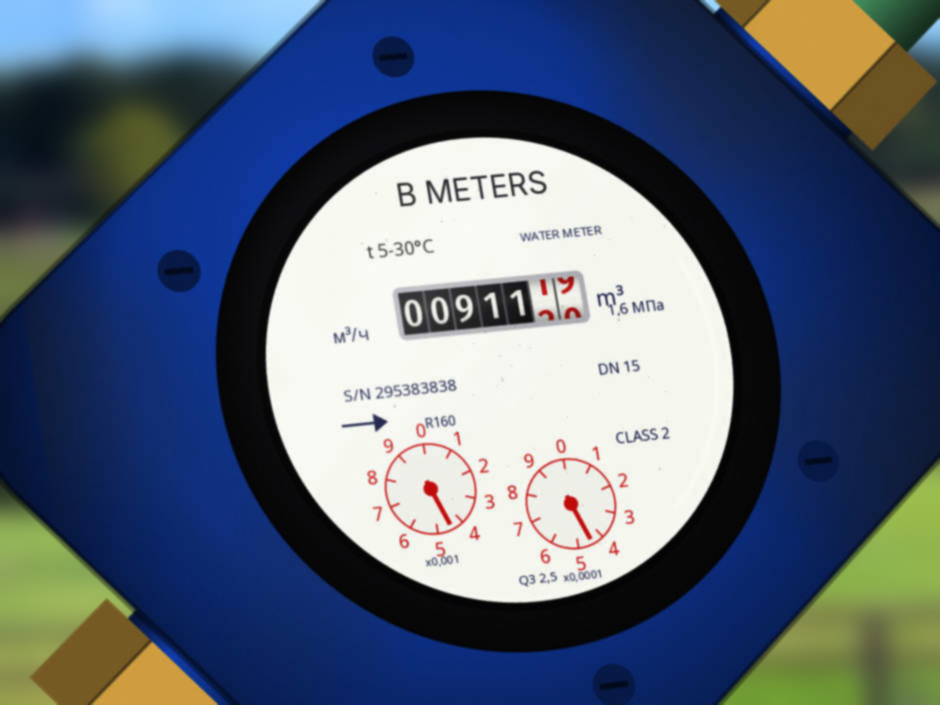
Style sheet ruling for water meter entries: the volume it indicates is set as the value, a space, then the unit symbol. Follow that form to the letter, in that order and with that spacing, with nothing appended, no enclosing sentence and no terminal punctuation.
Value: 911.1944 m³
